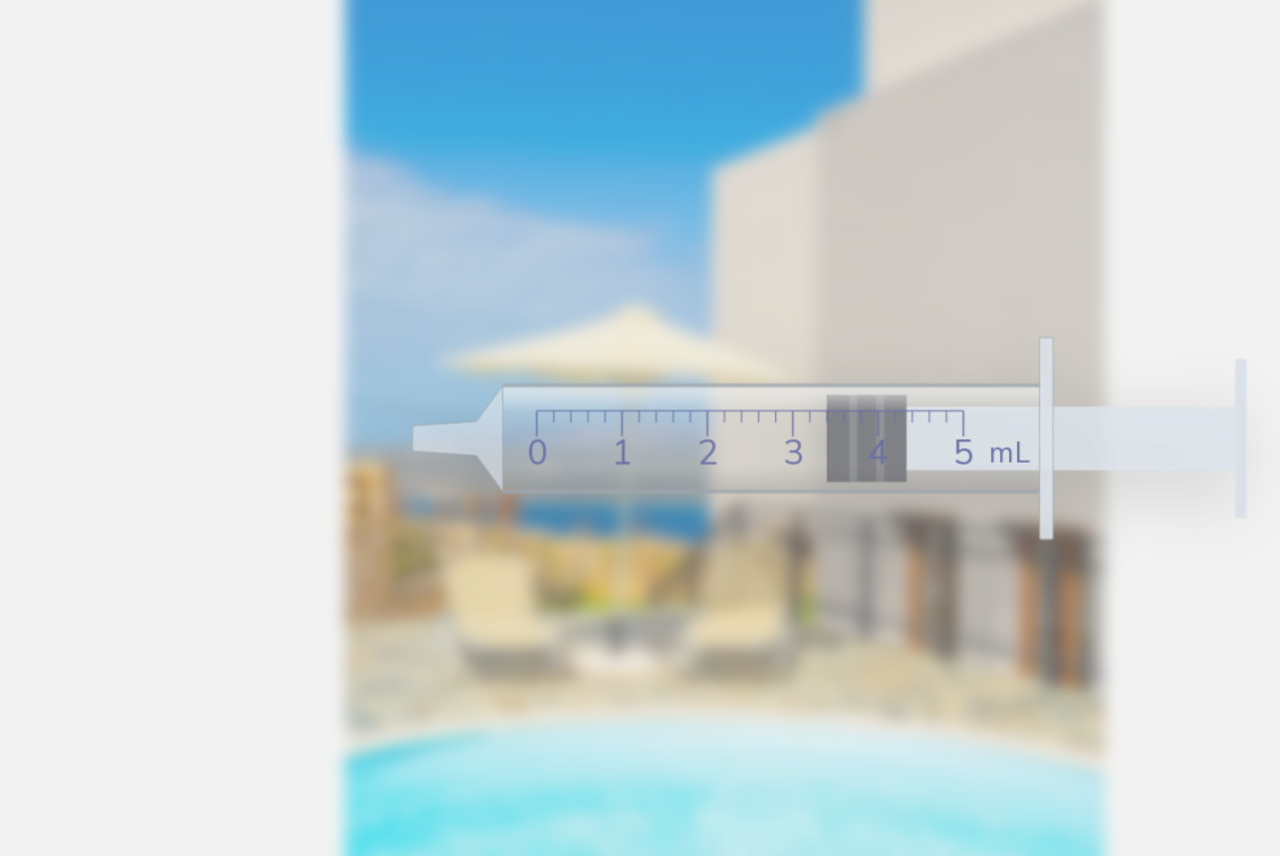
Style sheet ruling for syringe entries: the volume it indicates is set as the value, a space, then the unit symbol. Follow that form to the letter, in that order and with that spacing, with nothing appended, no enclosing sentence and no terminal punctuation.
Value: 3.4 mL
